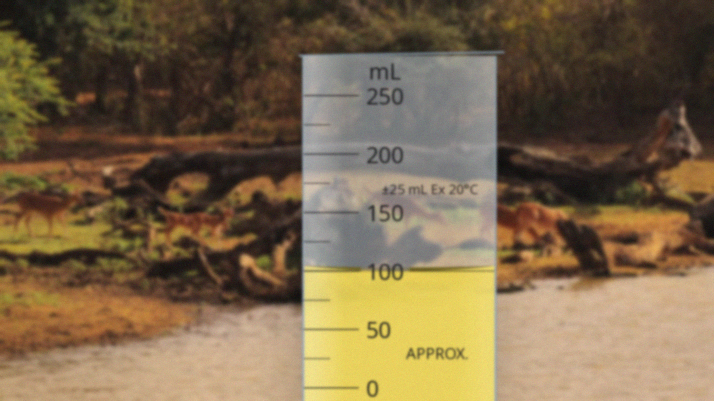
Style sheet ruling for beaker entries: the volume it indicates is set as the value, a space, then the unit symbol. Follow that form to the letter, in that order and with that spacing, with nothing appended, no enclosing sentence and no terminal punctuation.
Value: 100 mL
